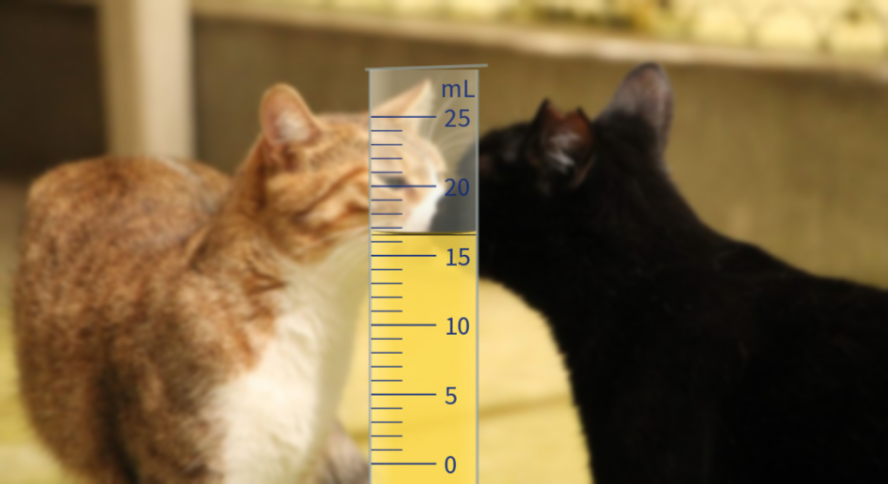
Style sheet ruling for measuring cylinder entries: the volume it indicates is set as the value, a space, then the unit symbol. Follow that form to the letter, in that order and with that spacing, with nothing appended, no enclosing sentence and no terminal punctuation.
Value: 16.5 mL
